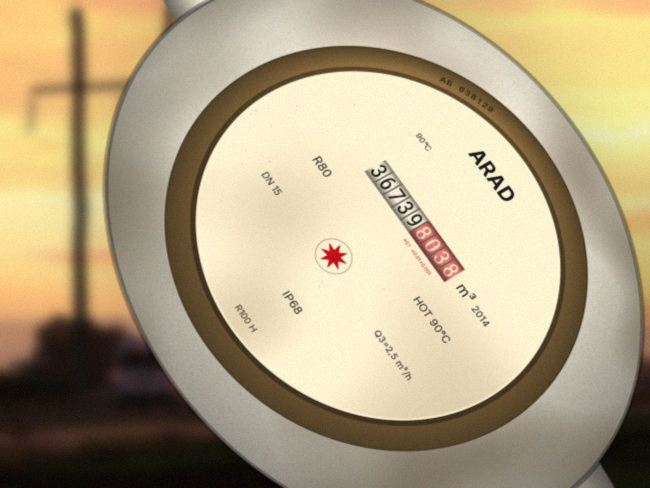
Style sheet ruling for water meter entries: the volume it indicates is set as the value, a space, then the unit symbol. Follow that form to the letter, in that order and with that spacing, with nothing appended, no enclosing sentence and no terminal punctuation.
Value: 36739.8038 m³
